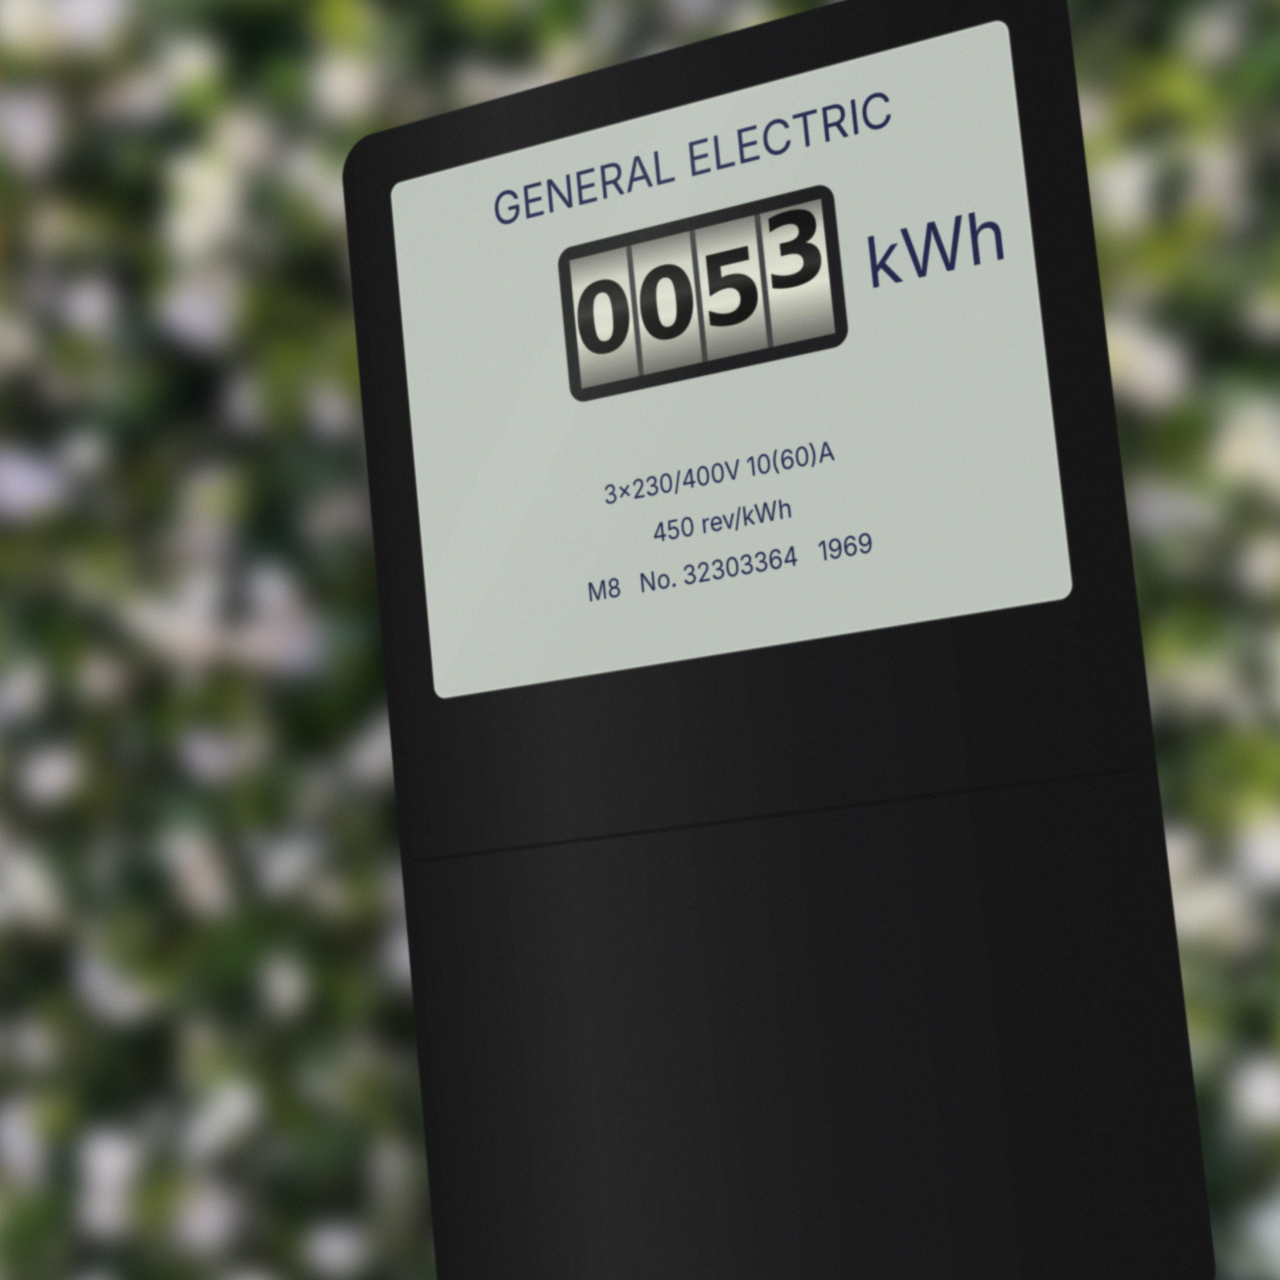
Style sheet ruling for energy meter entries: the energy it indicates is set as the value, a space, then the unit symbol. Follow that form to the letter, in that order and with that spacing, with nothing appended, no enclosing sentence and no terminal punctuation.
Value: 53 kWh
